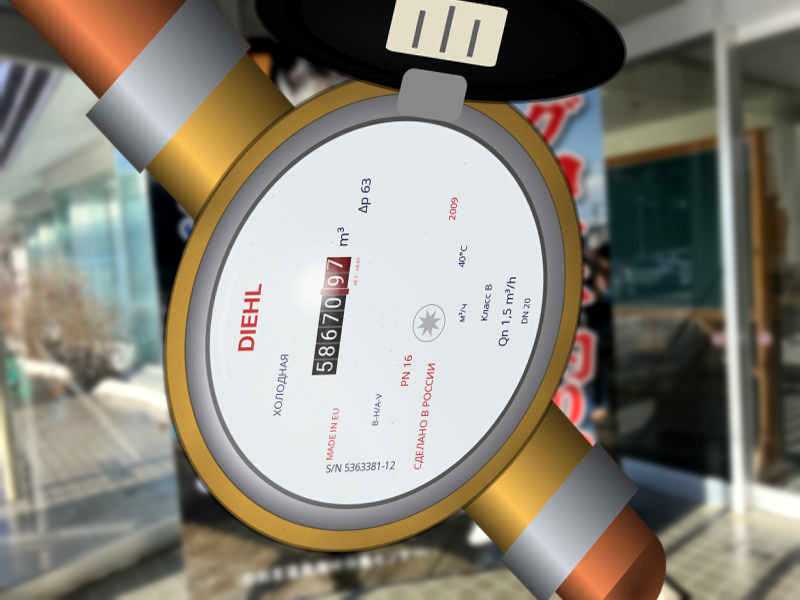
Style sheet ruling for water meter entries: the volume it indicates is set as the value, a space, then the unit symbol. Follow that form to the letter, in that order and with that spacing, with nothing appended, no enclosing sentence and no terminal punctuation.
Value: 58670.97 m³
